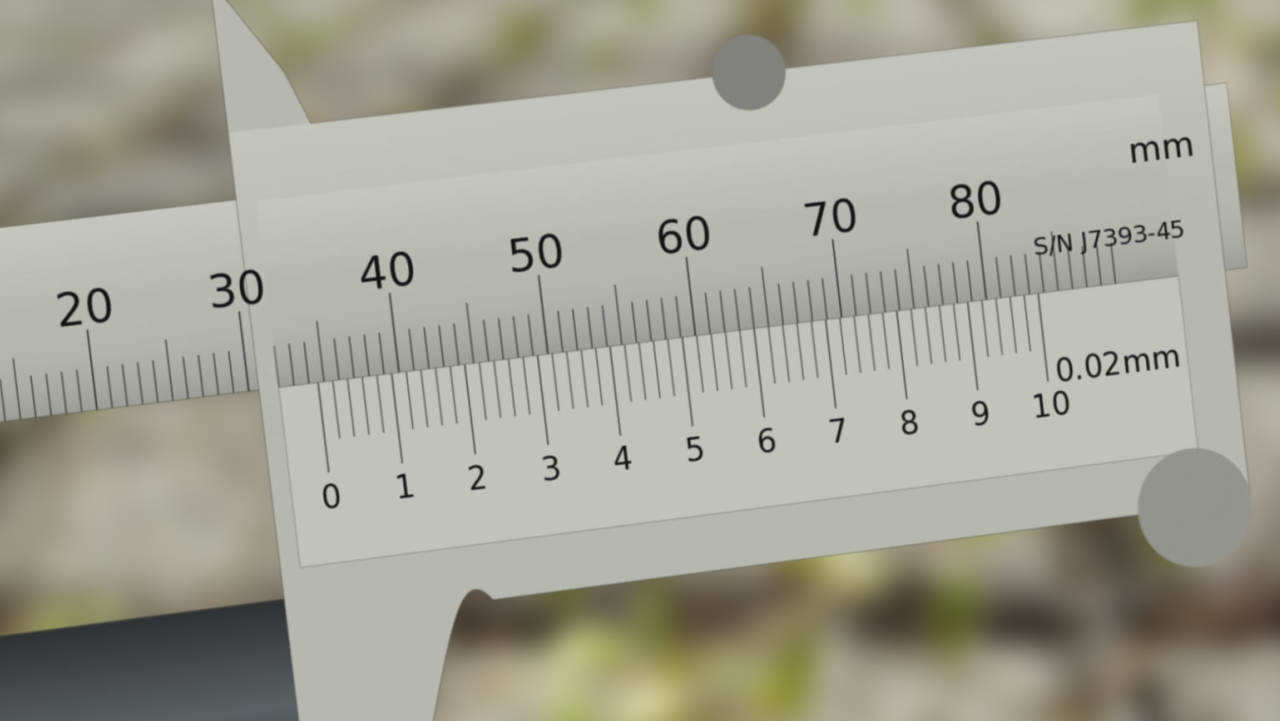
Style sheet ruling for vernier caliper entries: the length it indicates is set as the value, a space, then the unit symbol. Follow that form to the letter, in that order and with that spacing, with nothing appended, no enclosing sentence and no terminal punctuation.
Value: 34.6 mm
